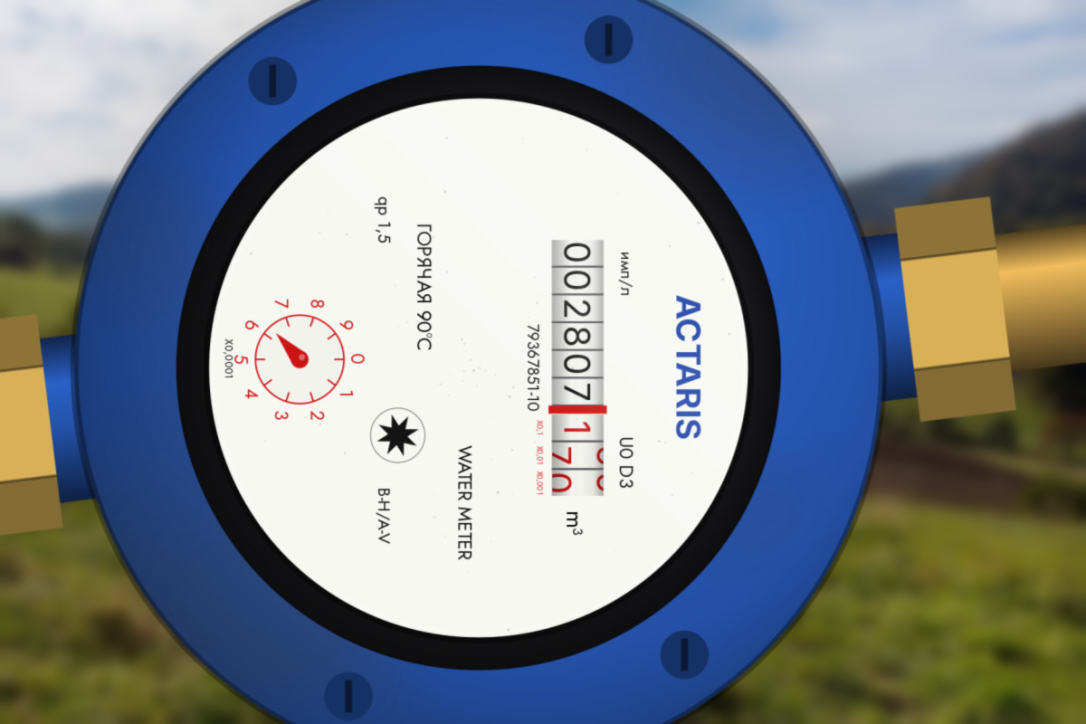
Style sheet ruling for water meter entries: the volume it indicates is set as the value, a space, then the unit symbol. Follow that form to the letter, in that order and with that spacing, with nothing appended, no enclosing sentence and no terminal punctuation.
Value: 2807.1696 m³
